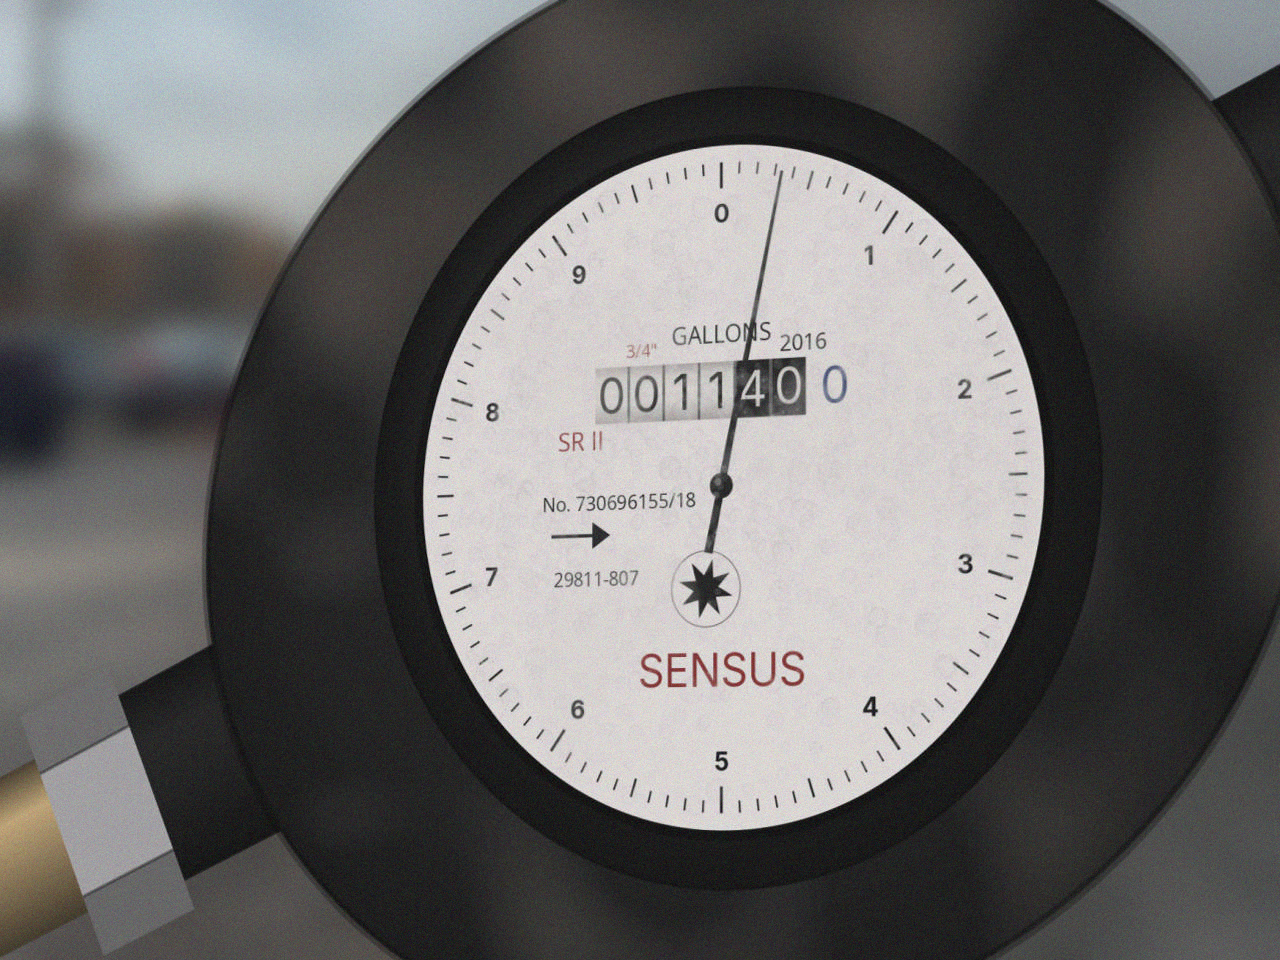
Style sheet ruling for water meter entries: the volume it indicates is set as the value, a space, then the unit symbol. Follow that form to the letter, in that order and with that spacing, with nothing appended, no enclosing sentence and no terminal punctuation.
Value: 11400.3 gal
